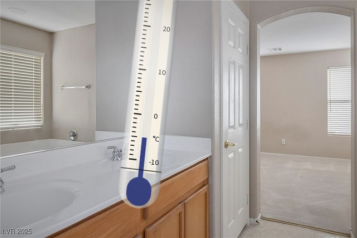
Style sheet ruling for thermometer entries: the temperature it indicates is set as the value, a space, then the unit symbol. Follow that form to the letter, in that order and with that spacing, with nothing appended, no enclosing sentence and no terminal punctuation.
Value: -5 °C
